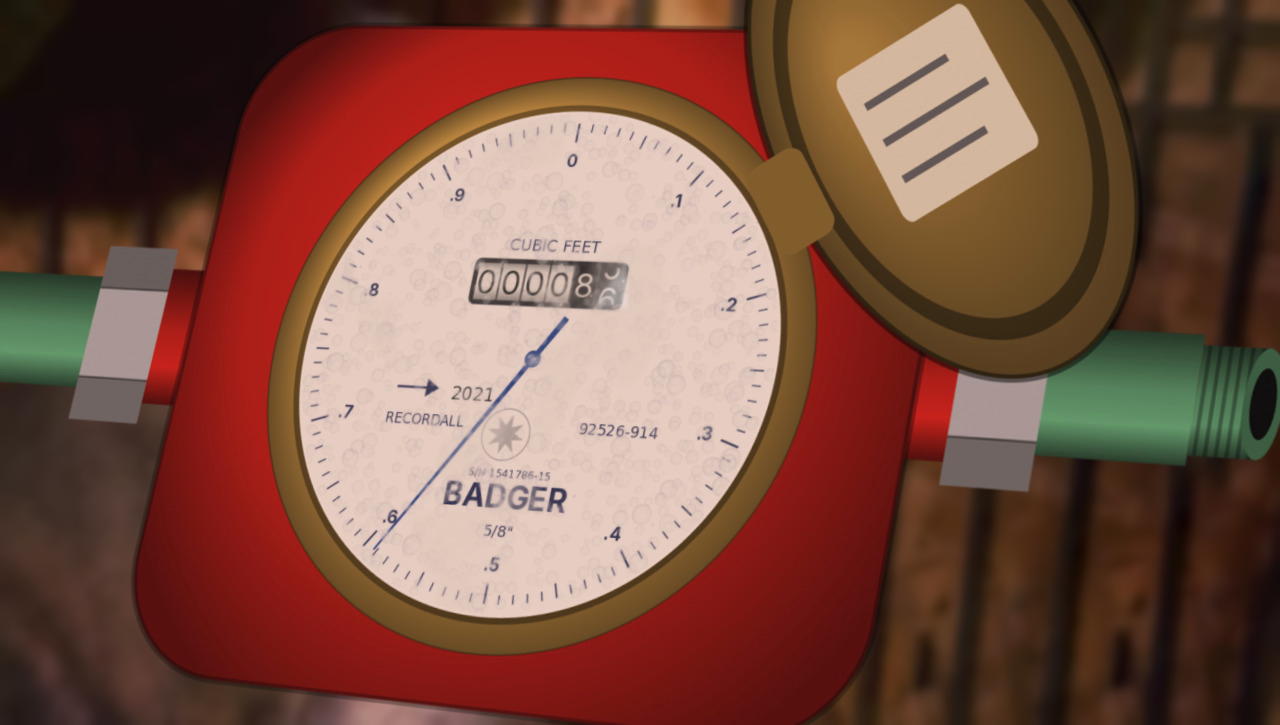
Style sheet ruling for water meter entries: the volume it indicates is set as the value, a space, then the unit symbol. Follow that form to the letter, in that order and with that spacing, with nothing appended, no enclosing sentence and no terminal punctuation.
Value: 85.59 ft³
